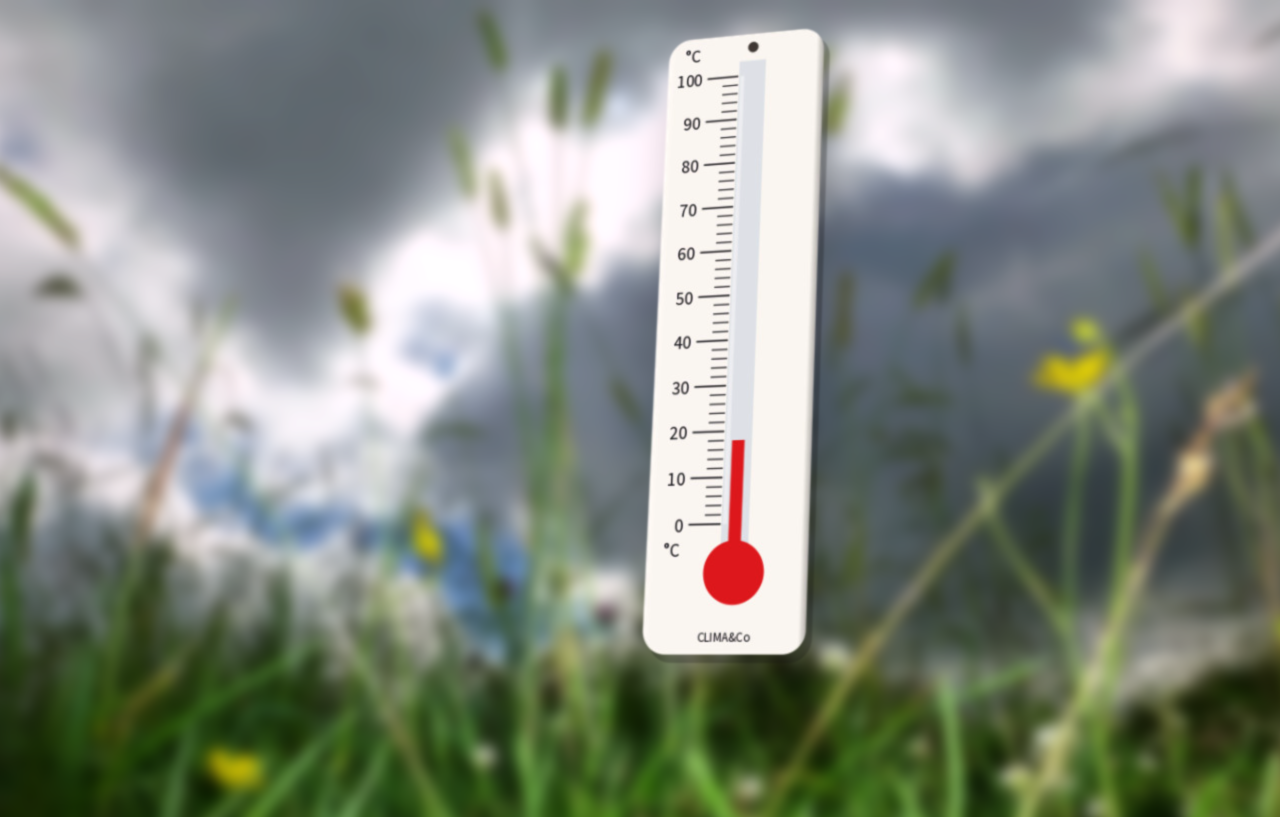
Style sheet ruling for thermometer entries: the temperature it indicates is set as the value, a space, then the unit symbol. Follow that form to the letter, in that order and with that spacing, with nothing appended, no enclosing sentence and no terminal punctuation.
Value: 18 °C
